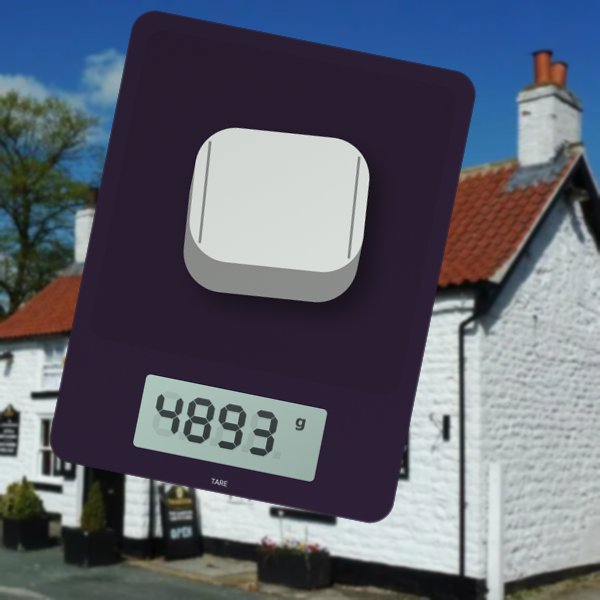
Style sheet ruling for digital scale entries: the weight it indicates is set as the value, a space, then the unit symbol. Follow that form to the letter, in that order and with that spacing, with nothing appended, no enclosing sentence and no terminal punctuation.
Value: 4893 g
